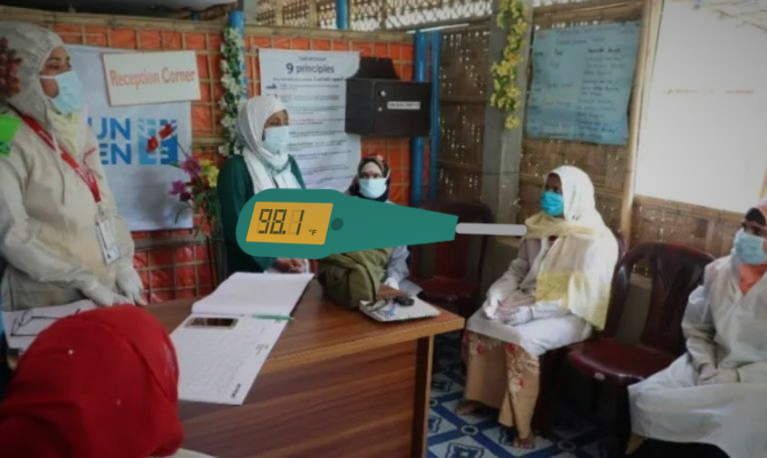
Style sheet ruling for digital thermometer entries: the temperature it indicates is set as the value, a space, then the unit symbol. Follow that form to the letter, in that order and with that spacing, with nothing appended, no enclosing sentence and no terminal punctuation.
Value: 98.1 °F
